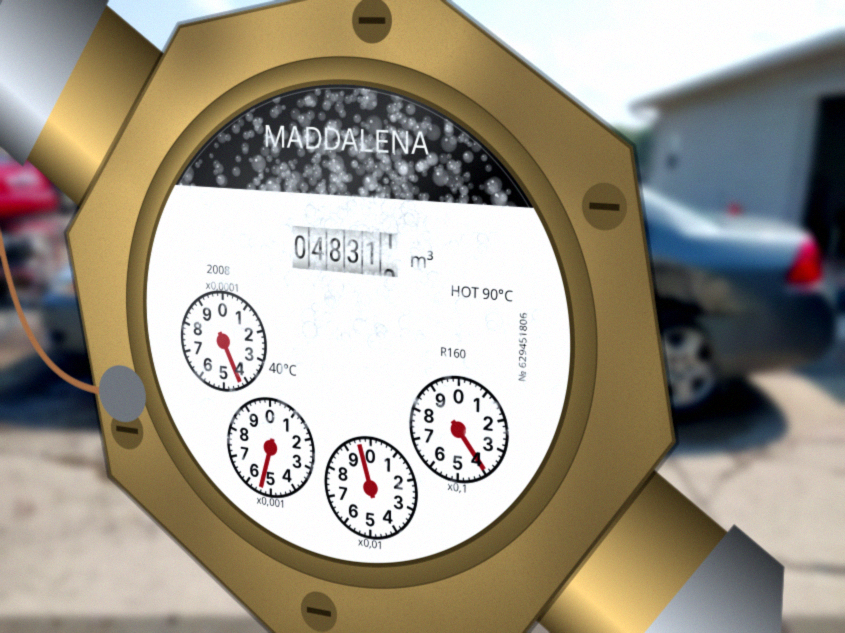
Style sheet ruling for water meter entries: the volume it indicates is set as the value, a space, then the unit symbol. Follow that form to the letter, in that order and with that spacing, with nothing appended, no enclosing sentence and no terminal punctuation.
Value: 48311.3954 m³
